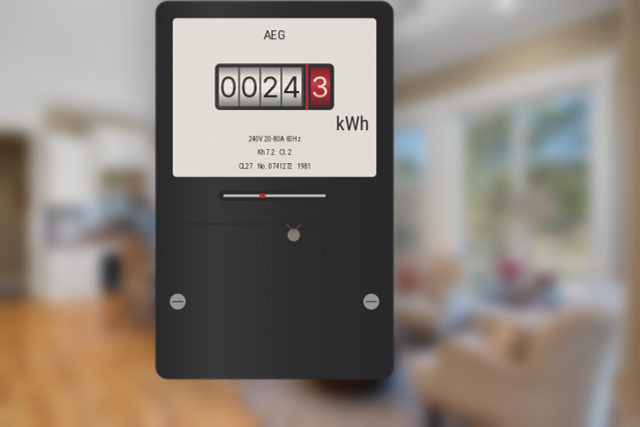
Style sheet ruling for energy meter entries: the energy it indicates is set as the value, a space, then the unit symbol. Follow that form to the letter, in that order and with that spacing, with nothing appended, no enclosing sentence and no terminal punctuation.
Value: 24.3 kWh
